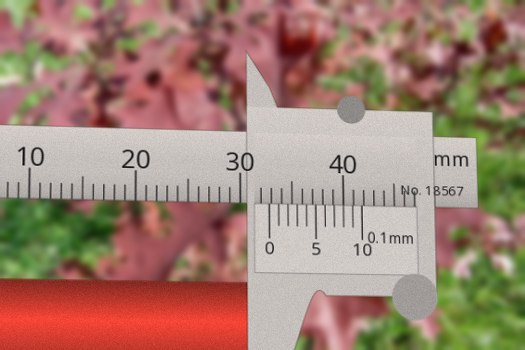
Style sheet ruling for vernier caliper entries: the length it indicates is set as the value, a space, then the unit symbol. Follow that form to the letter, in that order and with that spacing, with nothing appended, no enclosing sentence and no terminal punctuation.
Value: 32.8 mm
